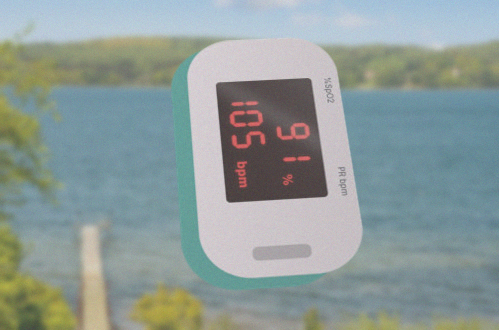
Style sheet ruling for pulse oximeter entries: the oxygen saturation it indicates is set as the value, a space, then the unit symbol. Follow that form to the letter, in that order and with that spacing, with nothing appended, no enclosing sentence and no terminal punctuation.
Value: 91 %
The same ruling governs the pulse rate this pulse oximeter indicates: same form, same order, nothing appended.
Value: 105 bpm
